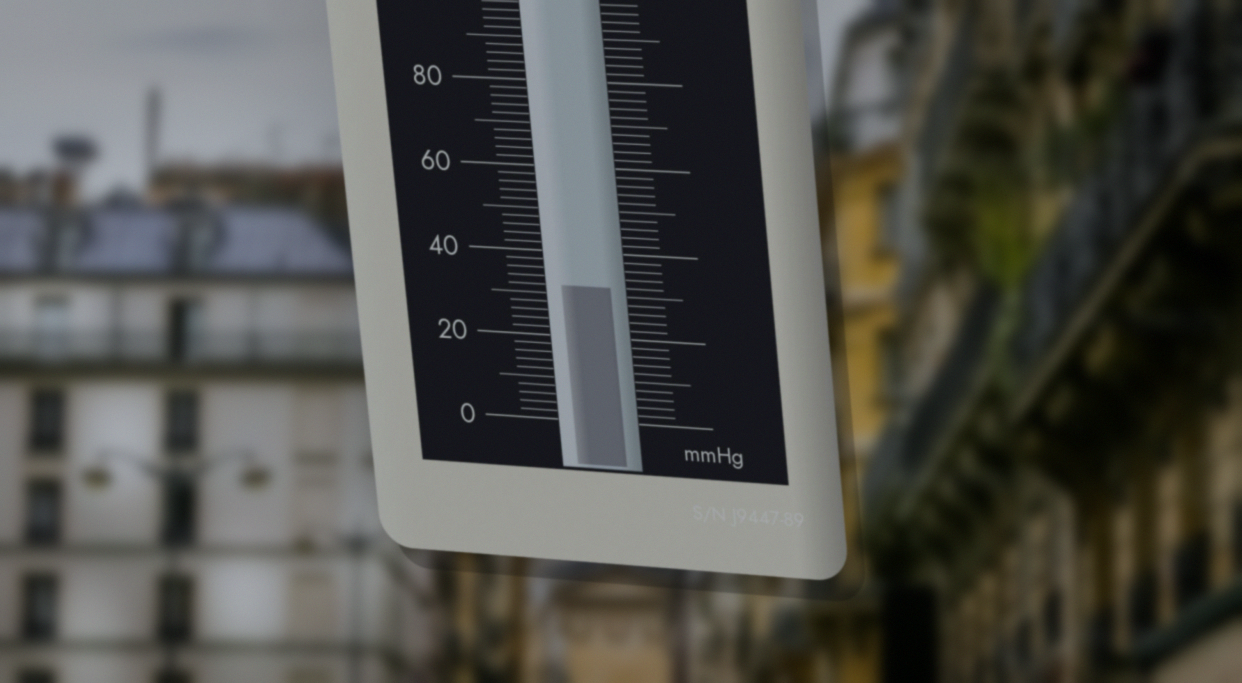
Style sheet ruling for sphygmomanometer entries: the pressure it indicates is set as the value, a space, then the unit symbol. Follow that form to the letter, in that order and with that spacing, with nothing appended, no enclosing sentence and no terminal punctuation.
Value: 32 mmHg
